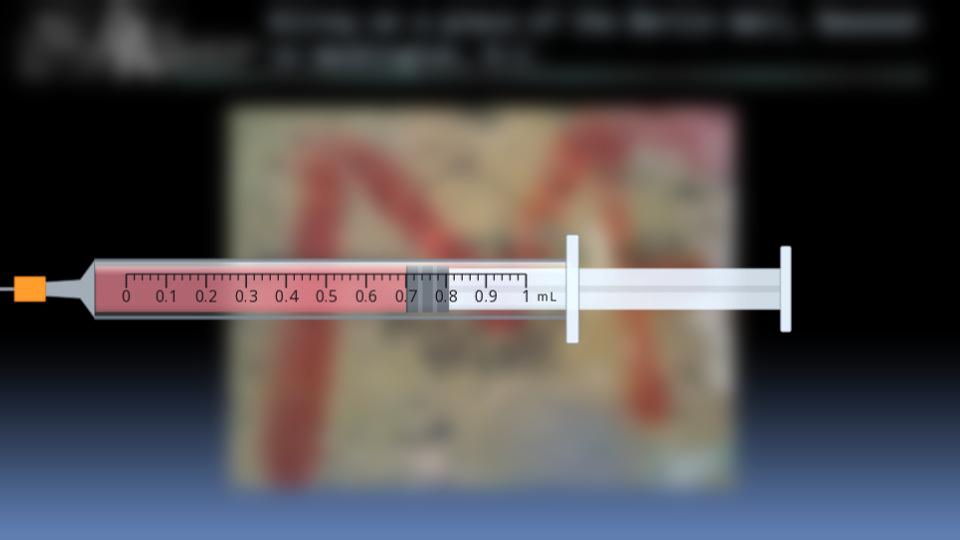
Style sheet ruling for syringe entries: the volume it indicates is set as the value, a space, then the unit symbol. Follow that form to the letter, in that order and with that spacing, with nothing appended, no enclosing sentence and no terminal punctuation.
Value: 0.7 mL
